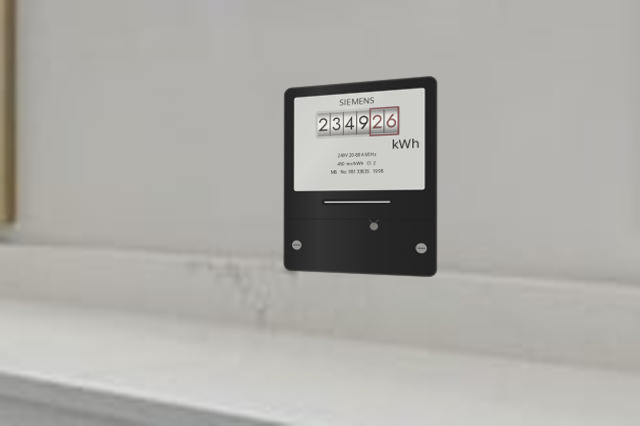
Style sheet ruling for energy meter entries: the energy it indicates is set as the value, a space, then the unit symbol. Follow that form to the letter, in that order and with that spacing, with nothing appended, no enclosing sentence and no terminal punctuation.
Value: 2349.26 kWh
